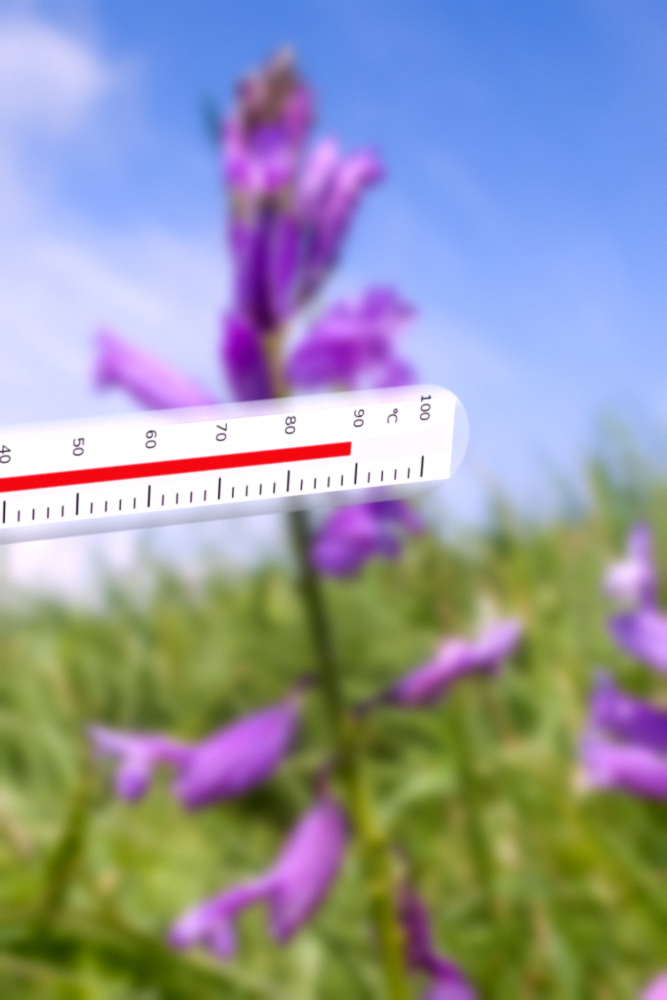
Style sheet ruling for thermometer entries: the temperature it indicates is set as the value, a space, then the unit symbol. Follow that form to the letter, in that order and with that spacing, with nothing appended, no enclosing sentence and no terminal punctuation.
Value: 89 °C
